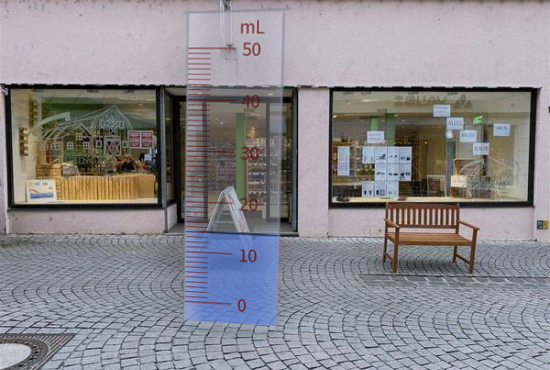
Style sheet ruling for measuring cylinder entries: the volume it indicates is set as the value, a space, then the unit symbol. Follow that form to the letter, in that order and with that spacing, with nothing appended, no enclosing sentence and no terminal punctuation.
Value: 14 mL
